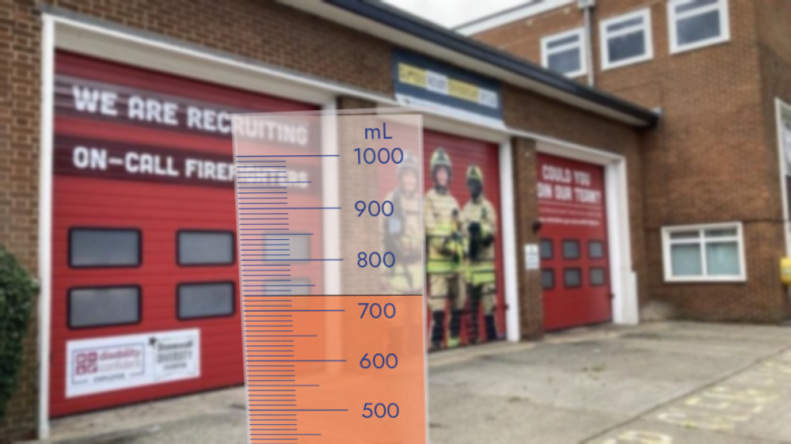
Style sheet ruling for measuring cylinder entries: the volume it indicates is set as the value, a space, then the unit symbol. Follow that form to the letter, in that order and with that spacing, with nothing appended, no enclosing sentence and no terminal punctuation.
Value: 730 mL
